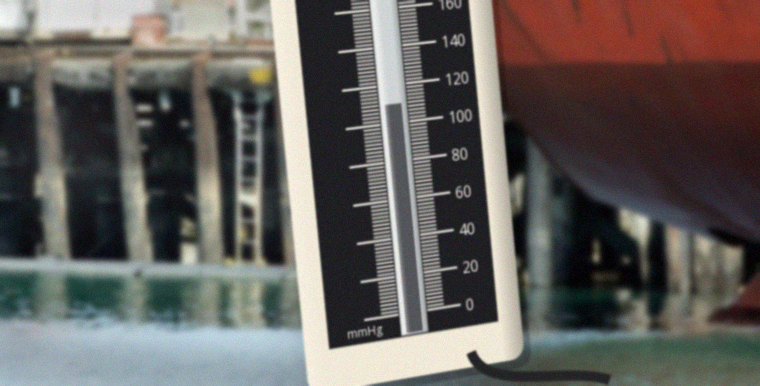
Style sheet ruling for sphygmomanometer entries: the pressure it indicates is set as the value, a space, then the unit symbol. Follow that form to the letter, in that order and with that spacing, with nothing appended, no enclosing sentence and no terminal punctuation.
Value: 110 mmHg
